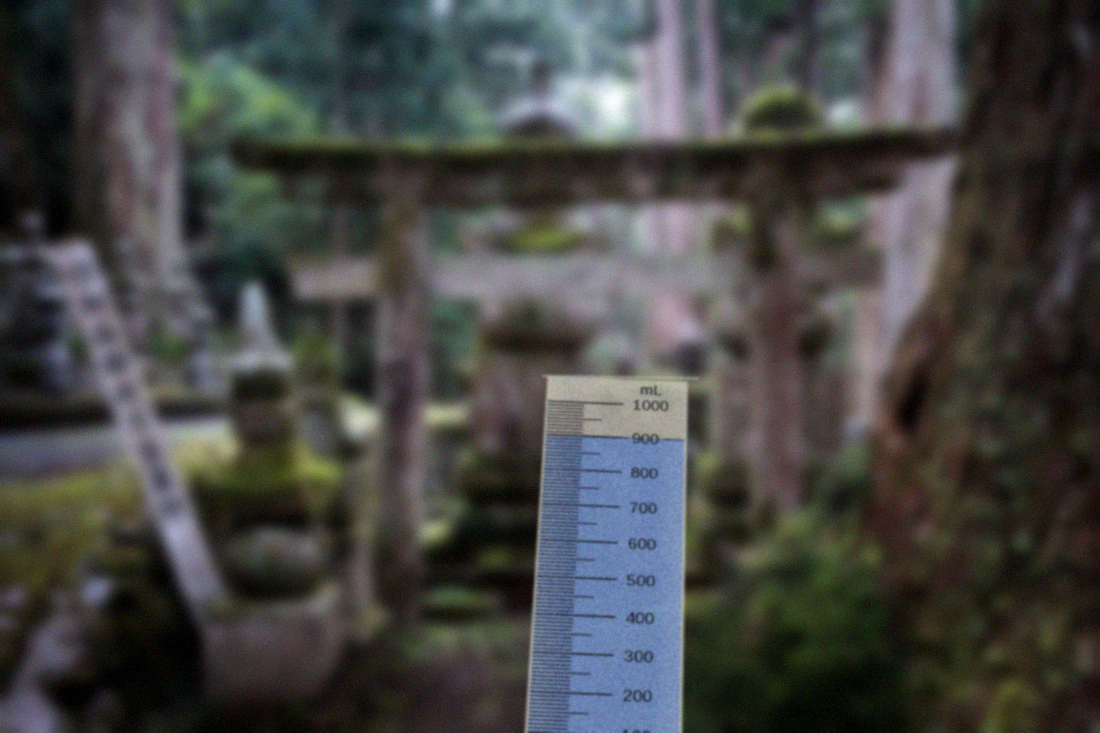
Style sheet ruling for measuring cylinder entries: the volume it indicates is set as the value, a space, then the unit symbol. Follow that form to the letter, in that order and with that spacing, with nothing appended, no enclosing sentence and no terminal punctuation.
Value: 900 mL
